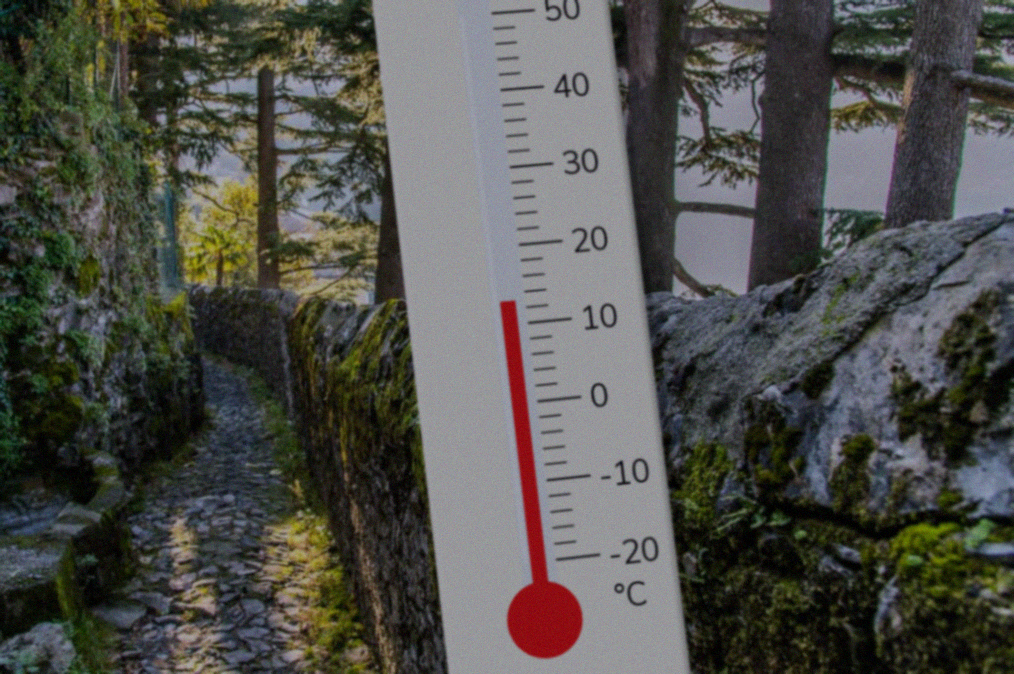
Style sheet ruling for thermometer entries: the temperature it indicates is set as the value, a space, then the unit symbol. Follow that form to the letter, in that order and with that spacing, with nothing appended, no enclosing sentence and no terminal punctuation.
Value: 13 °C
